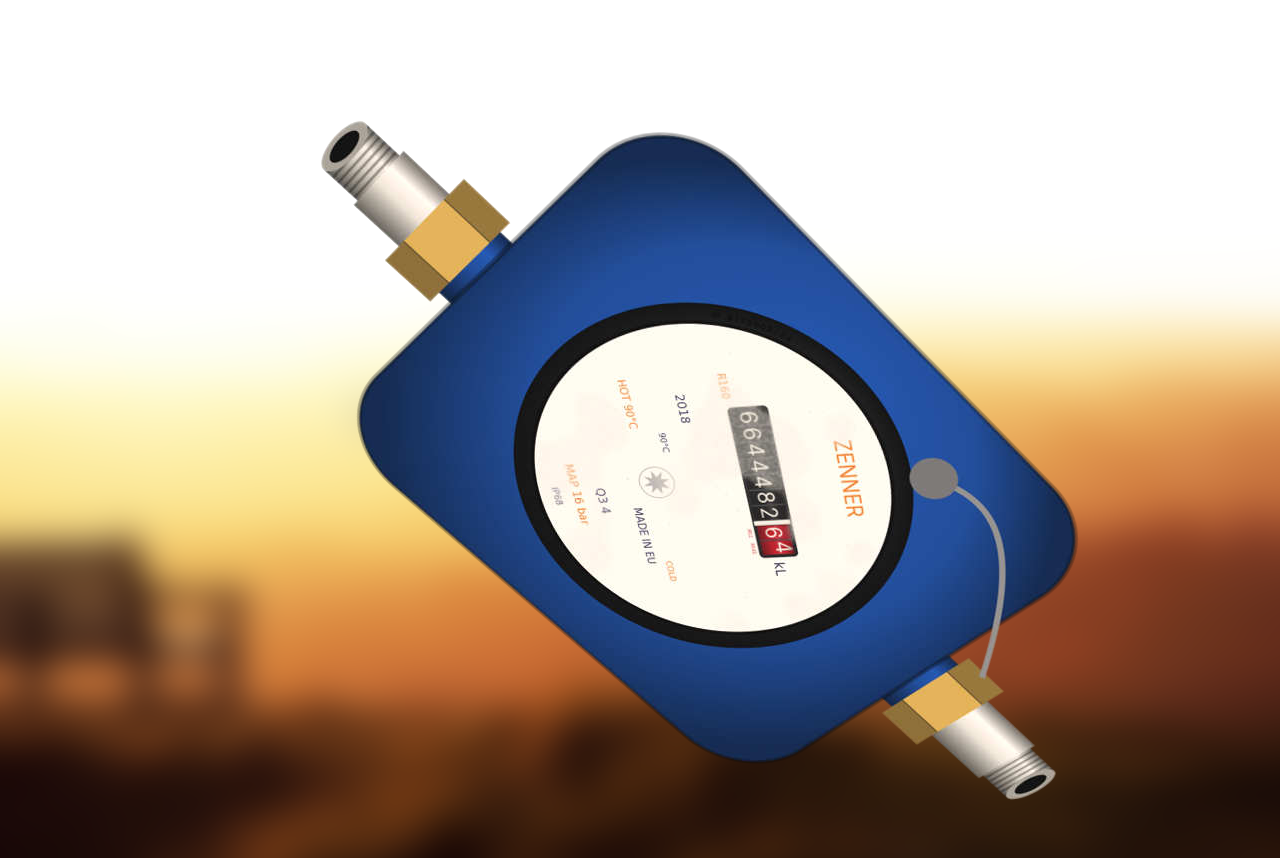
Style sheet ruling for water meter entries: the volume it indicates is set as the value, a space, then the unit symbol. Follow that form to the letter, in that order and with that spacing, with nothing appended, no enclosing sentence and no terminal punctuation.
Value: 6644482.64 kL
